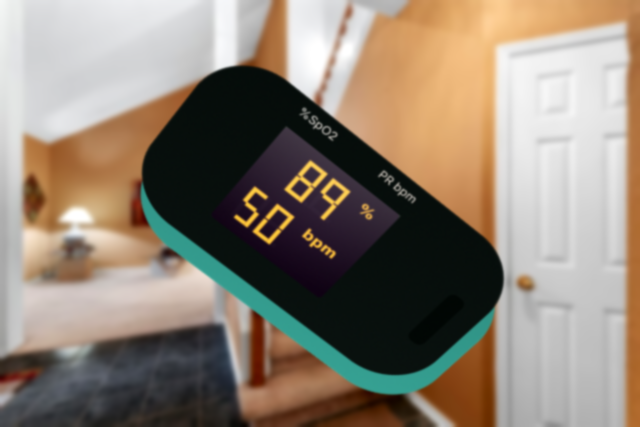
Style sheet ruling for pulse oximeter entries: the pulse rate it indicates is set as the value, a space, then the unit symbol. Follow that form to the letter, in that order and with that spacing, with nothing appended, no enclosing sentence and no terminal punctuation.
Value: 50 bpm
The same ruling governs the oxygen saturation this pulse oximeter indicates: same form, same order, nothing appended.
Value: 89 %
